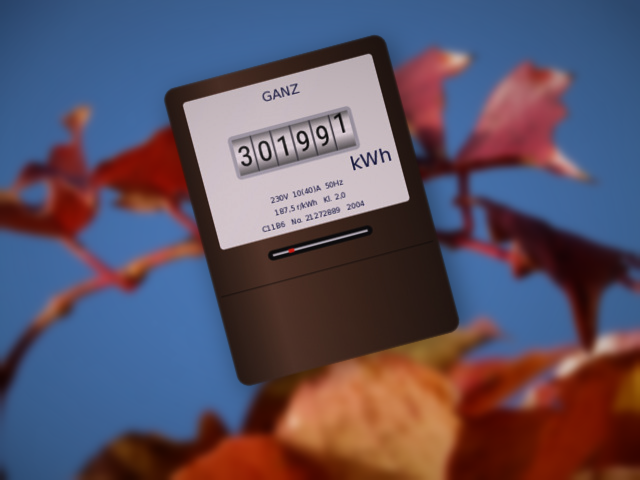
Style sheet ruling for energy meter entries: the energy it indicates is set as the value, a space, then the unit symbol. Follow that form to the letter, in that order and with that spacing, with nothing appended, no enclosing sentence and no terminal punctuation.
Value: 301991 kWh
